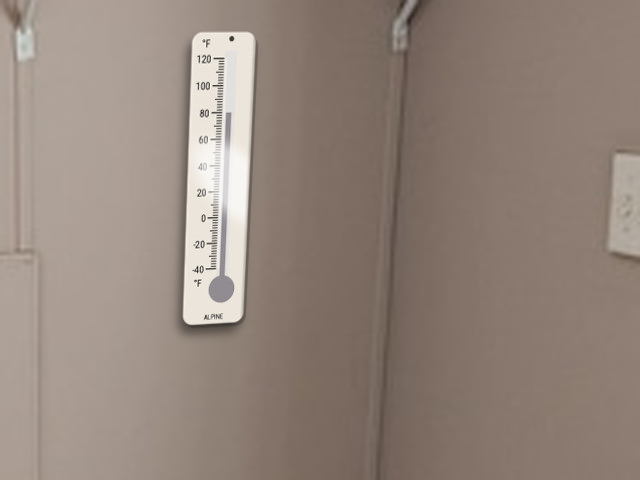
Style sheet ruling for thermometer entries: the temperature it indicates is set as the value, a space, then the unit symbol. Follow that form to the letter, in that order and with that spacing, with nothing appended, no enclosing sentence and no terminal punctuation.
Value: 80 °F
